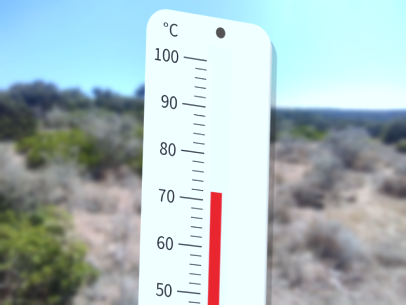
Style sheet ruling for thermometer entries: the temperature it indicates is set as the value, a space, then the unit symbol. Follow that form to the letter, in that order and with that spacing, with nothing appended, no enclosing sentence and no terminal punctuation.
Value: 72 °C
